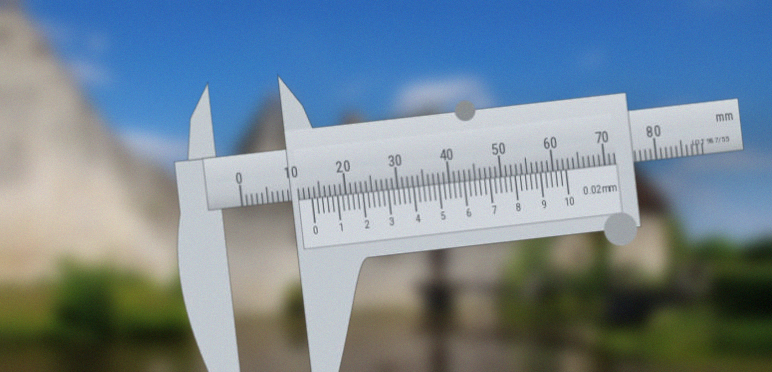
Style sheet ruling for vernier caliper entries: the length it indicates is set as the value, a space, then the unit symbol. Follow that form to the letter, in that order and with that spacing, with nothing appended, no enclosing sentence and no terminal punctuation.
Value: 13.5 mm
